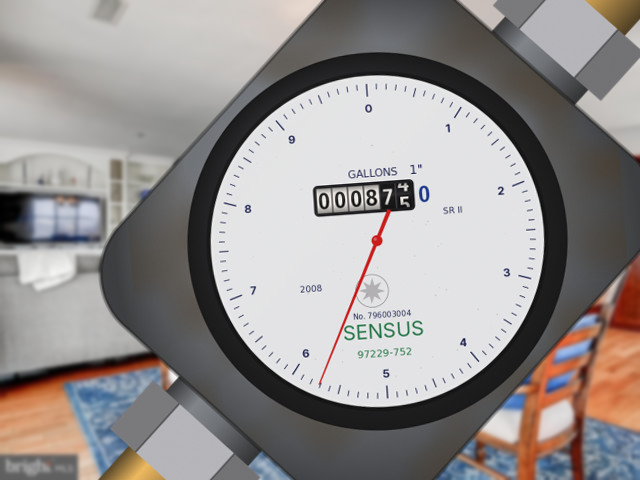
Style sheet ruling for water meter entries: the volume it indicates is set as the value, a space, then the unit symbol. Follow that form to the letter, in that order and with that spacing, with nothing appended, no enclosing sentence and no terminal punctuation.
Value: 8745.7 gal
